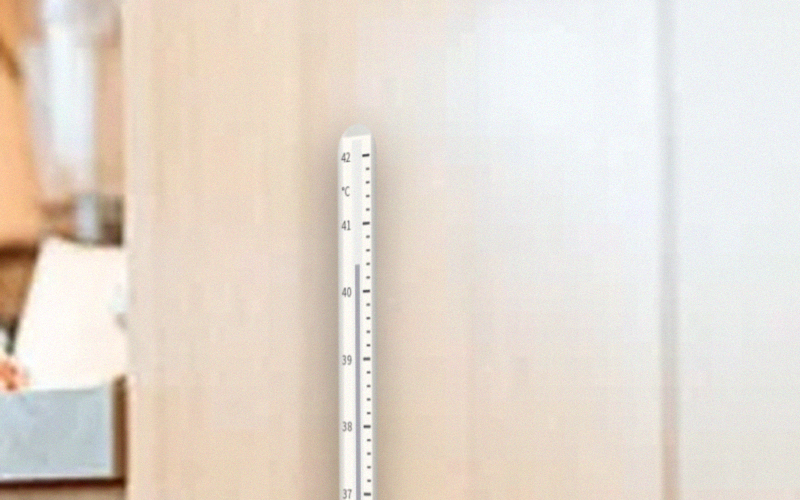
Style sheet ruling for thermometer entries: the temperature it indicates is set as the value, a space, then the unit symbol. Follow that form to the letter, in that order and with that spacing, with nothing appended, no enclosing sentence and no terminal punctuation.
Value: 40.4 °C
